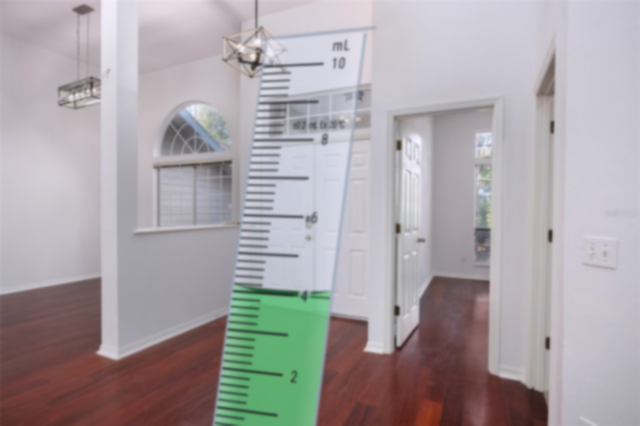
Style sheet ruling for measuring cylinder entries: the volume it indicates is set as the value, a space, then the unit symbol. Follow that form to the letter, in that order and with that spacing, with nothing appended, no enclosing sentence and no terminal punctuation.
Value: 4 mL
